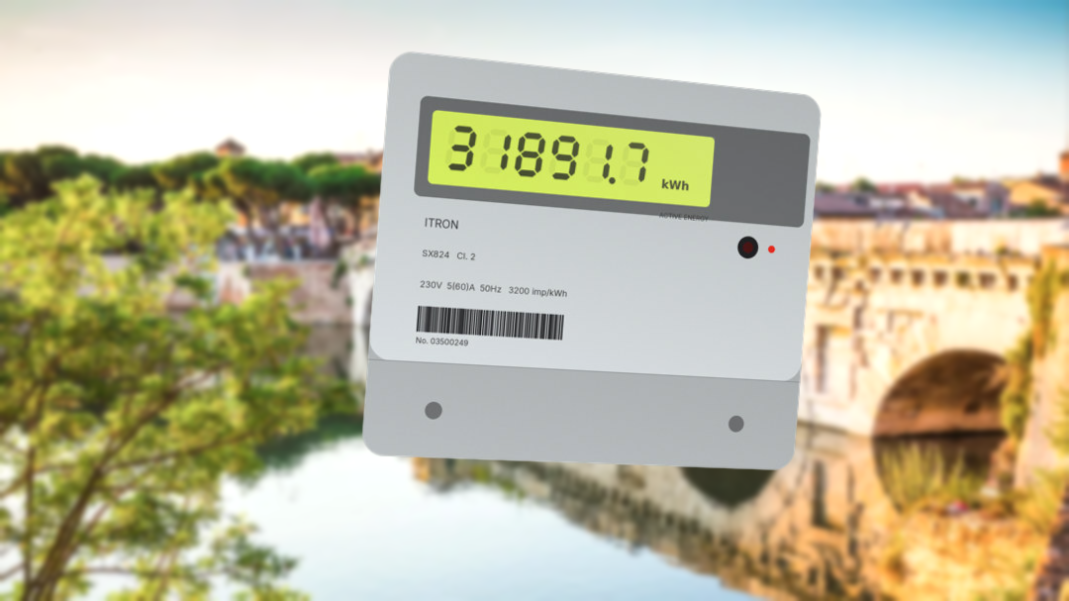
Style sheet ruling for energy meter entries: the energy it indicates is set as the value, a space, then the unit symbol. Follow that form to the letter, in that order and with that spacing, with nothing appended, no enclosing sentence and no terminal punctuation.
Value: 31891.7 kWh
